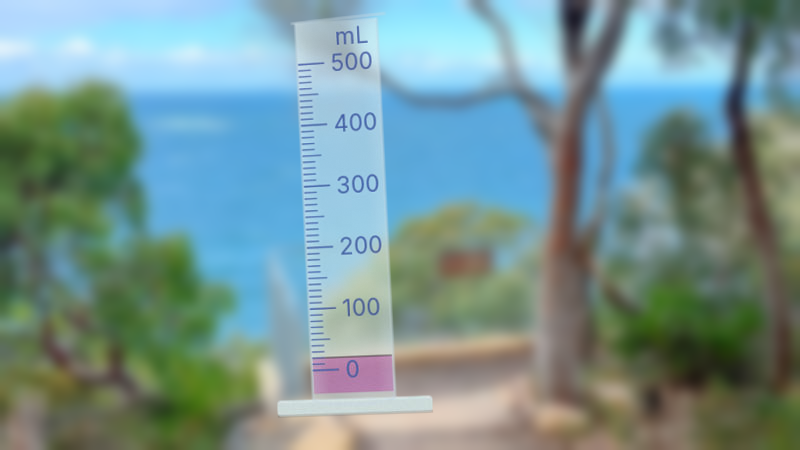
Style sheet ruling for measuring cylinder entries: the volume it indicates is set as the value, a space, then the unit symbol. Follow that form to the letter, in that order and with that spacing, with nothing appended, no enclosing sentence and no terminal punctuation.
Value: 20 mL
